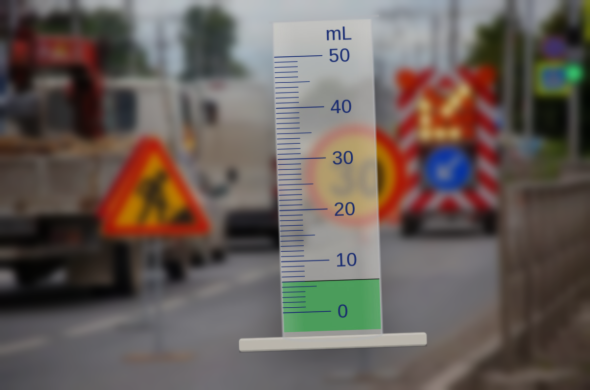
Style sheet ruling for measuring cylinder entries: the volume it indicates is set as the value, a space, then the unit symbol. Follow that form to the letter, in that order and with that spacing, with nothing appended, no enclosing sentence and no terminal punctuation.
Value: 6 mL
